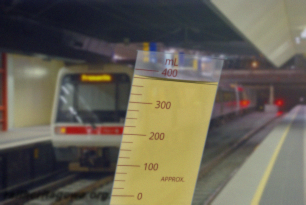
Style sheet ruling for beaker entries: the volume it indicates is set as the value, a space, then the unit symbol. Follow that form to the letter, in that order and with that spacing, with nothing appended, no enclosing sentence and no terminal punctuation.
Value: 375 mL
